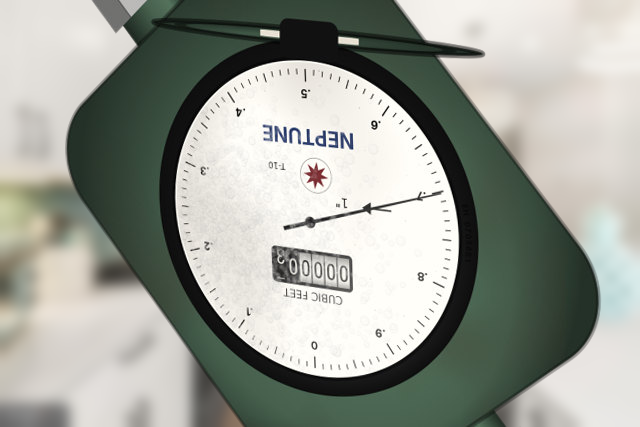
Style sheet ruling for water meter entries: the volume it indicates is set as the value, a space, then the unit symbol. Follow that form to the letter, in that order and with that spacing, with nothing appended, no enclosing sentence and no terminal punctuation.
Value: 2.70 ft³
